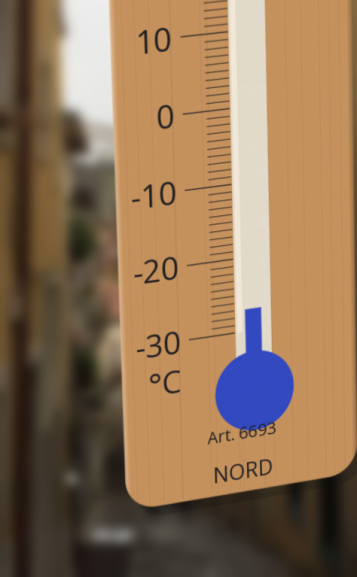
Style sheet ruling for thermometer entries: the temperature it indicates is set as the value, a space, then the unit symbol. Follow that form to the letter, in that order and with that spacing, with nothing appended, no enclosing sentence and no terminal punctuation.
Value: -27 °C
